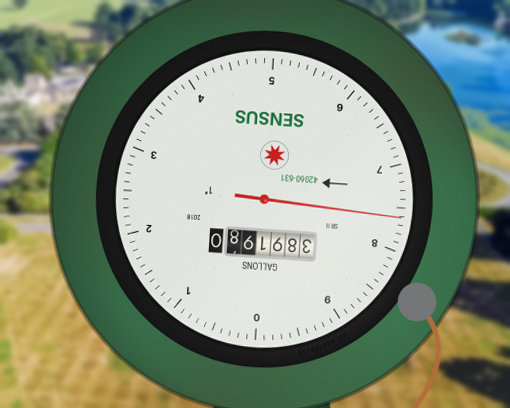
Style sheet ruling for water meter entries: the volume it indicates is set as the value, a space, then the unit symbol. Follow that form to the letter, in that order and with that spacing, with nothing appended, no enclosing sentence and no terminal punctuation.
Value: 3891977.6 gal
